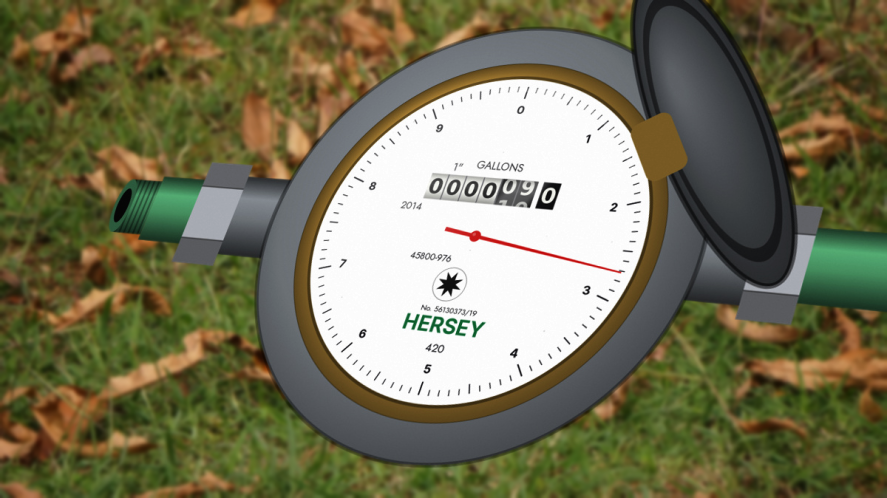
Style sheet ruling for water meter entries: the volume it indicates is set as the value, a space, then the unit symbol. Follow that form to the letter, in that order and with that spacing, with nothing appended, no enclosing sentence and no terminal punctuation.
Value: 92.7 gal
